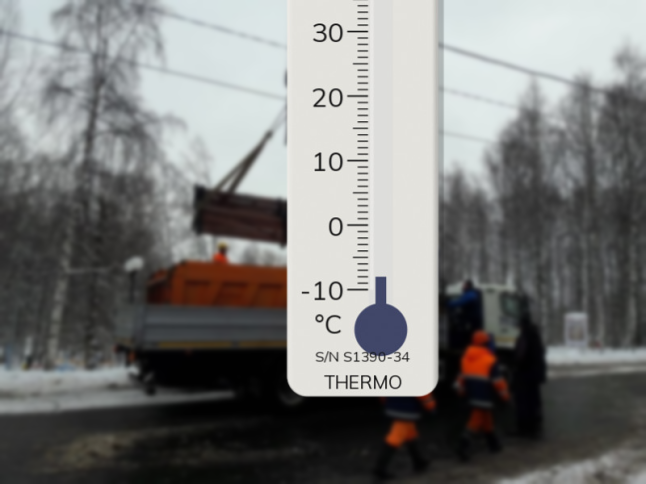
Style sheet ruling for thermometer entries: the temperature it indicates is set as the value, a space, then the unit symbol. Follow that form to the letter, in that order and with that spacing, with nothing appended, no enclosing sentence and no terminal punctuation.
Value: -8 °C
